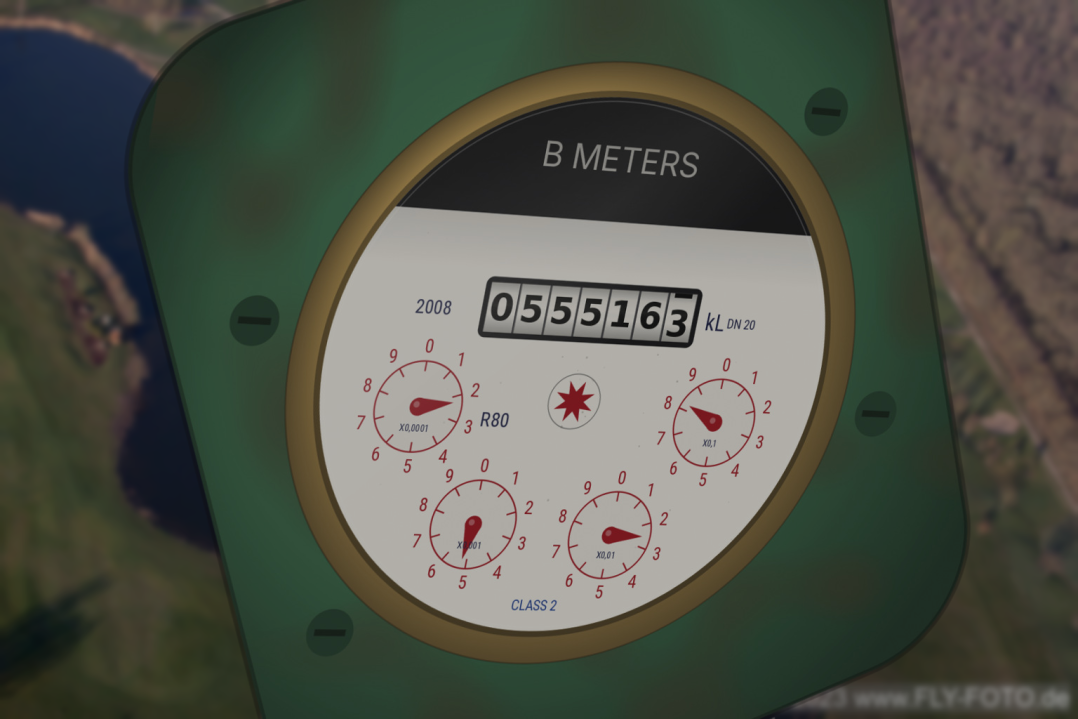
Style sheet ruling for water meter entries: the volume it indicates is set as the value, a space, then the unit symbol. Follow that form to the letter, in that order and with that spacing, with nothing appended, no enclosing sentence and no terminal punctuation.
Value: 555162.8252 kL
